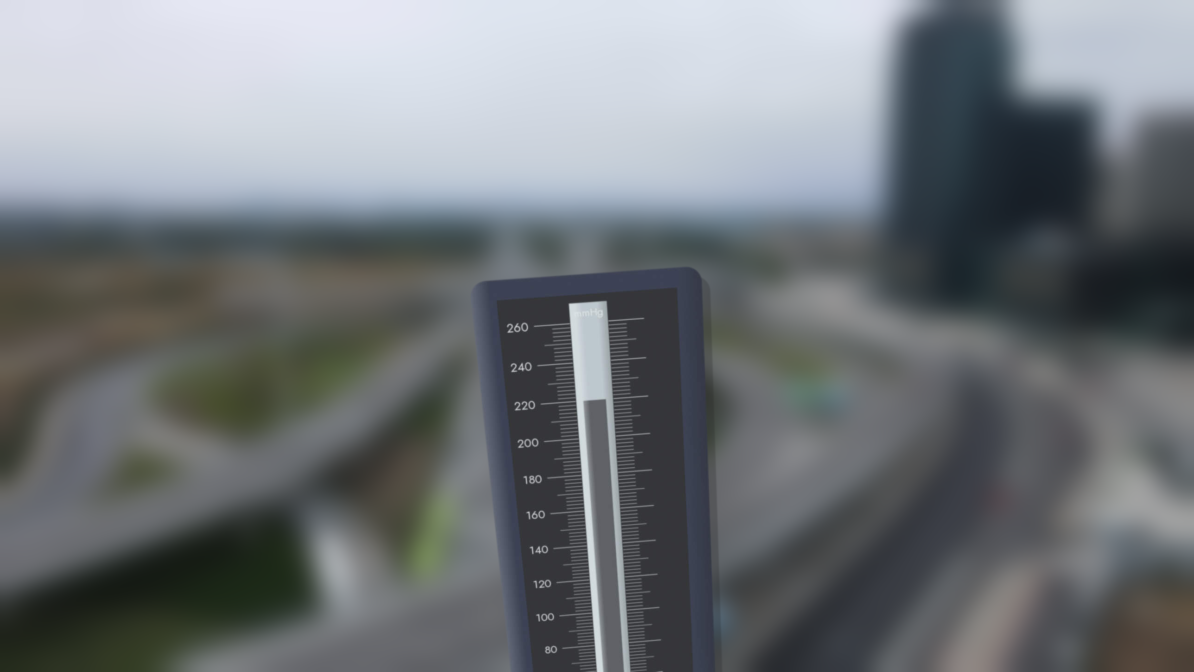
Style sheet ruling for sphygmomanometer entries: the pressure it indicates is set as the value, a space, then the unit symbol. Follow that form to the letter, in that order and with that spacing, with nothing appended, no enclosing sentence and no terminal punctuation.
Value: 220 mmHg
